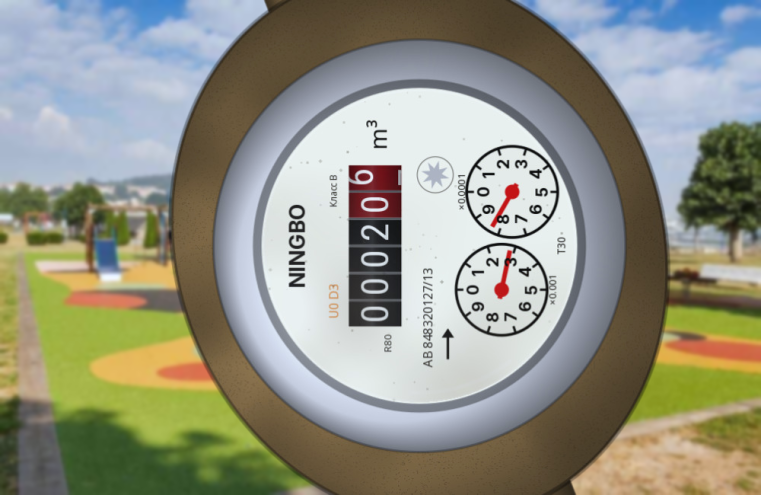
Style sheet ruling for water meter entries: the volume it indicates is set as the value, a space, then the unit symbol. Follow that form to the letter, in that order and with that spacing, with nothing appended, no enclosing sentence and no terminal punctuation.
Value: 2.0628 m³
